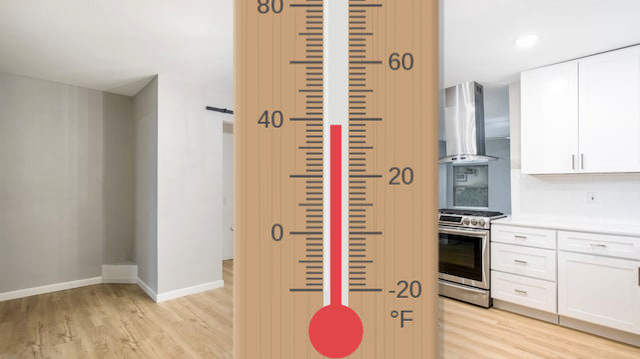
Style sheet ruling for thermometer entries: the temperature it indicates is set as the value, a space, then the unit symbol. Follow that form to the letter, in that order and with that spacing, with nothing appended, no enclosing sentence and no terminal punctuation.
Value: 38 °F
